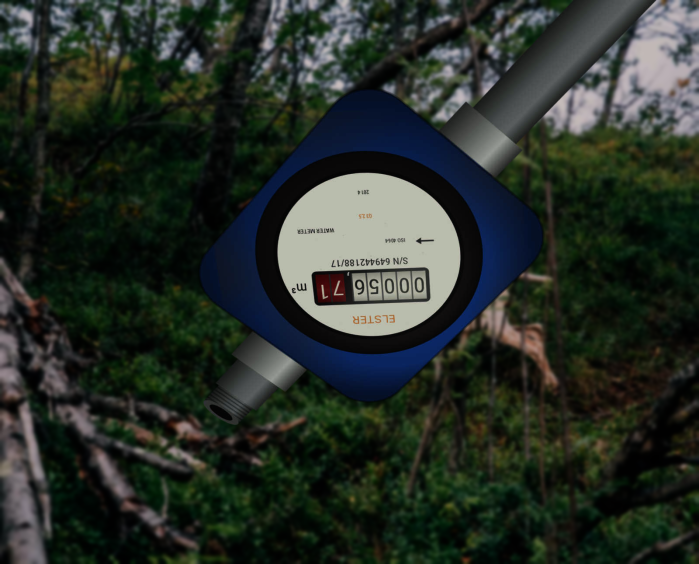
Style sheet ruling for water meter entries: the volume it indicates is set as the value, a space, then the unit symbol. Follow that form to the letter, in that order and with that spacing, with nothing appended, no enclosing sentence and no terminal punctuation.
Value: 56.71 m³
